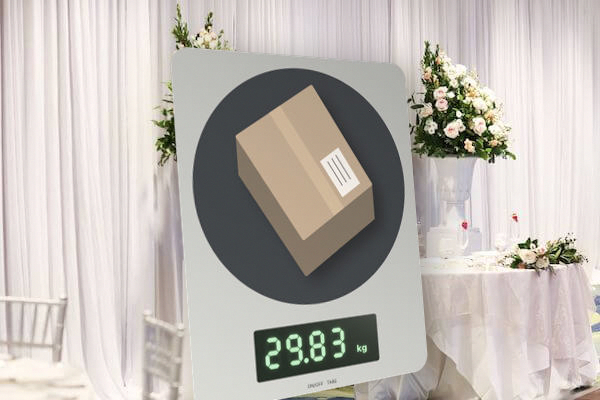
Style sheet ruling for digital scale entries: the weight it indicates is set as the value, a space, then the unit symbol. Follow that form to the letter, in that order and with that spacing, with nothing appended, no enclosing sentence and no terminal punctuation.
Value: 29.83 kg
